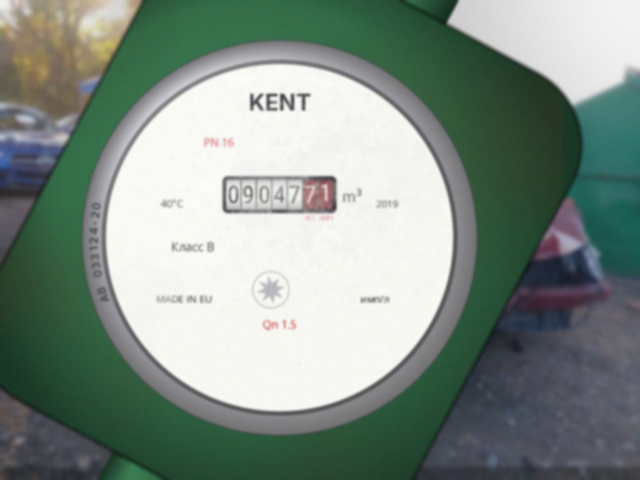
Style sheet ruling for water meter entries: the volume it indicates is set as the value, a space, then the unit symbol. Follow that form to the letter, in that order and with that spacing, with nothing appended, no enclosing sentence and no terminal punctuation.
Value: 9047.71 m³
